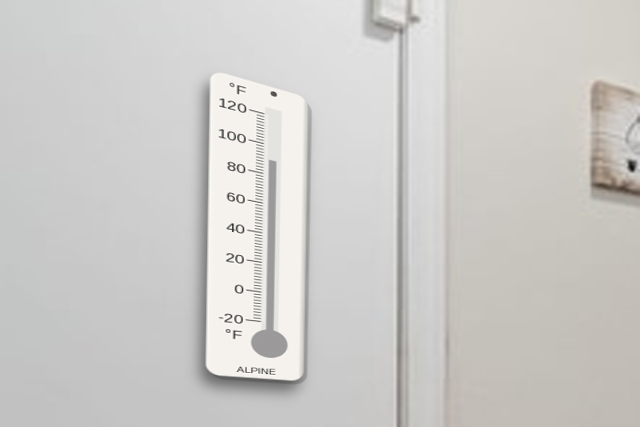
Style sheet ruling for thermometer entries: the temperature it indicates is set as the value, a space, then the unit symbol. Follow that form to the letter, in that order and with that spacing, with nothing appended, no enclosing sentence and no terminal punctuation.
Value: 90 °F
